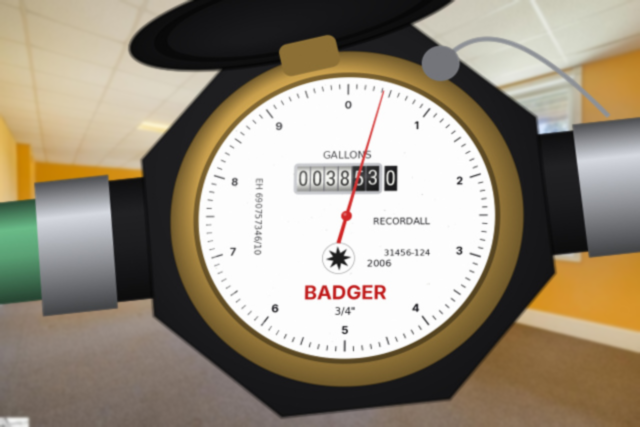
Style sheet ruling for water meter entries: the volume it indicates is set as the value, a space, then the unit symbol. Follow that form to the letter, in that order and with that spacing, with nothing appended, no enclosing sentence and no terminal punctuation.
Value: 38530.4 gal
